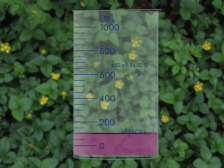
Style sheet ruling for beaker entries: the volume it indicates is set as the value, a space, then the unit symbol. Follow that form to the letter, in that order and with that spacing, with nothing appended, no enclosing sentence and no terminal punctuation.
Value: 100 mL
